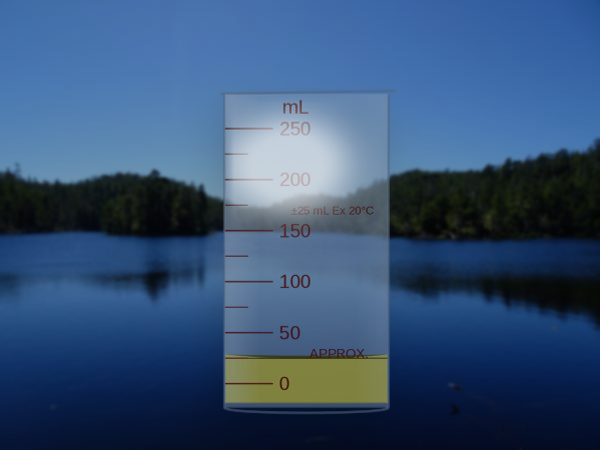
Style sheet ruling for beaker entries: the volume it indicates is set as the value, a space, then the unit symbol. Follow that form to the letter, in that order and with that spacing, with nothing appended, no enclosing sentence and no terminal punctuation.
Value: 25 mL
